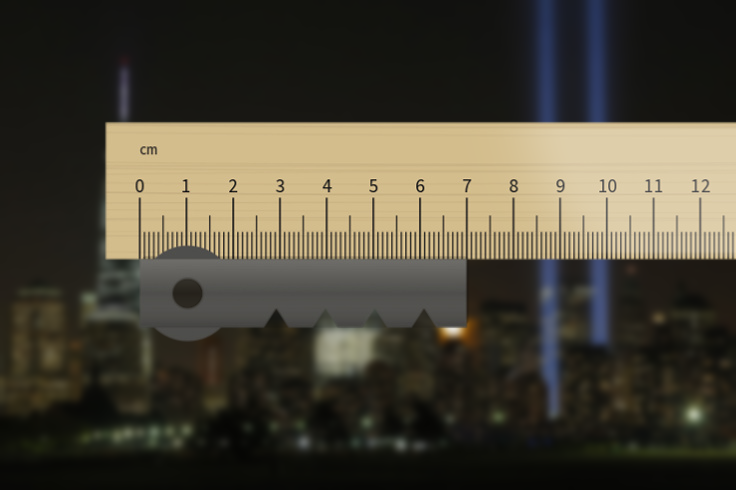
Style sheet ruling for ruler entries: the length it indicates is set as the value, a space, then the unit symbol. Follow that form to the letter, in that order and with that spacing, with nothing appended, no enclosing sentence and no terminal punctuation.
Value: 7 cm
